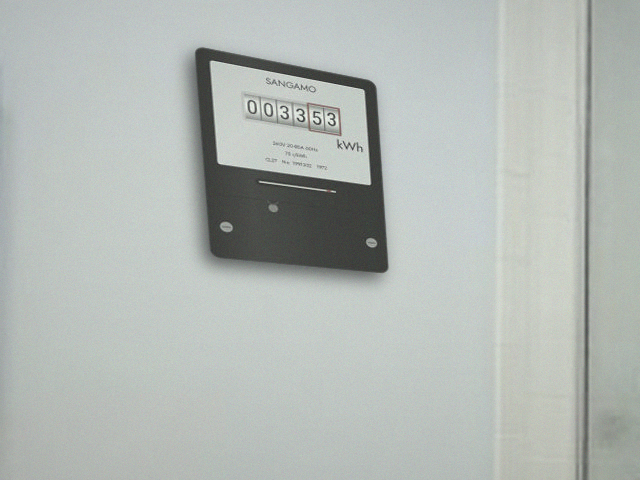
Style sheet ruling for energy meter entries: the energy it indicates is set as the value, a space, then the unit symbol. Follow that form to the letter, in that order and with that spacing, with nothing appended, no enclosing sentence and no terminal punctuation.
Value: 33.53 kWh
